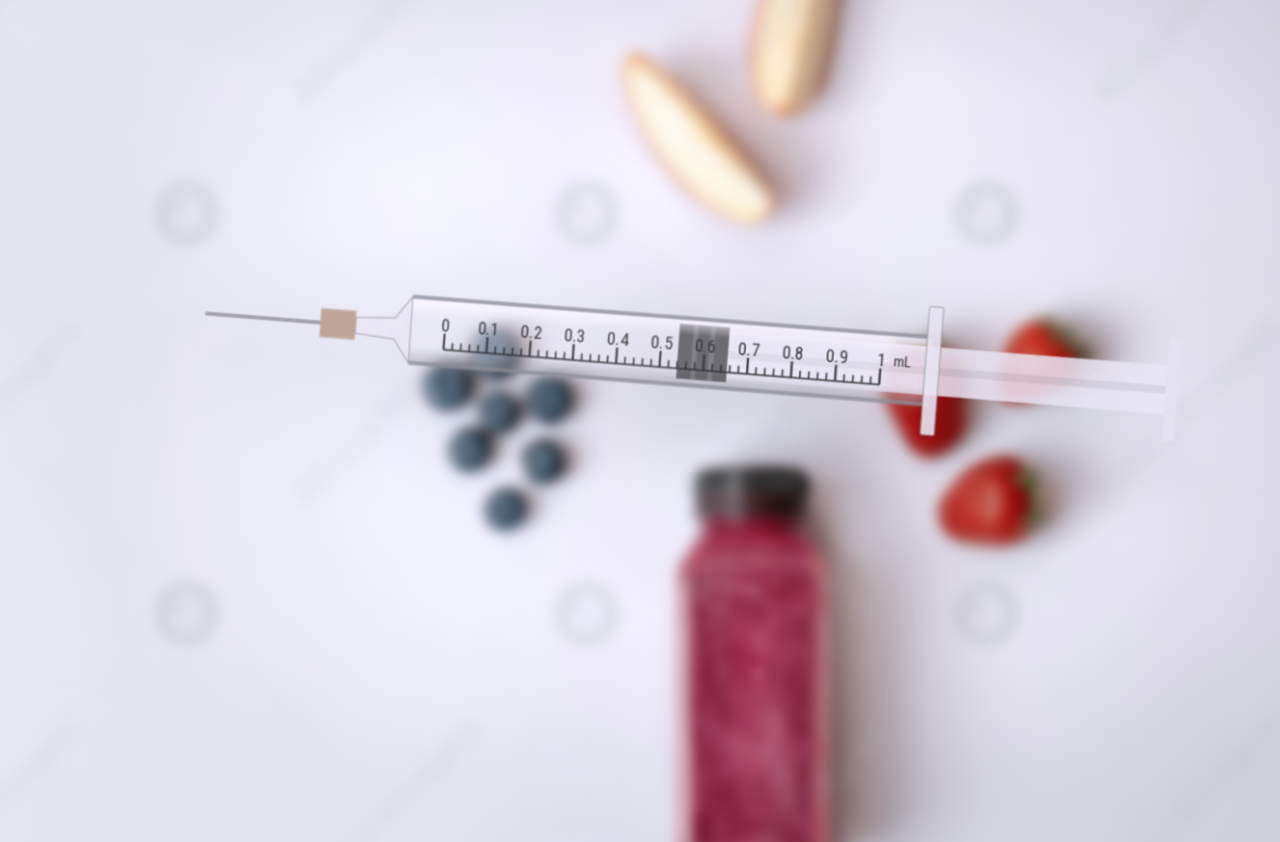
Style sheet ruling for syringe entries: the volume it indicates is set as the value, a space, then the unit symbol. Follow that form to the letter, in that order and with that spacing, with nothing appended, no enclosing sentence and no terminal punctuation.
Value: 0.54 mL
